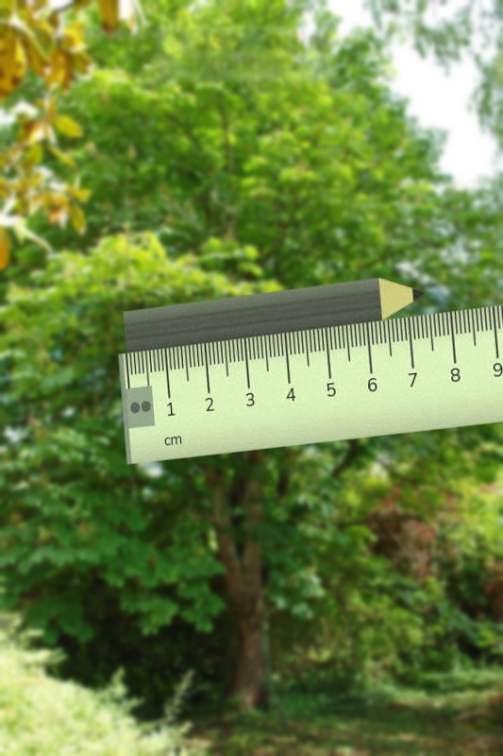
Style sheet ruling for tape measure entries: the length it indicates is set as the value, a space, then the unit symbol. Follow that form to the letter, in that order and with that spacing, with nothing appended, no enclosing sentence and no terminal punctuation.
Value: 7.4 cm
